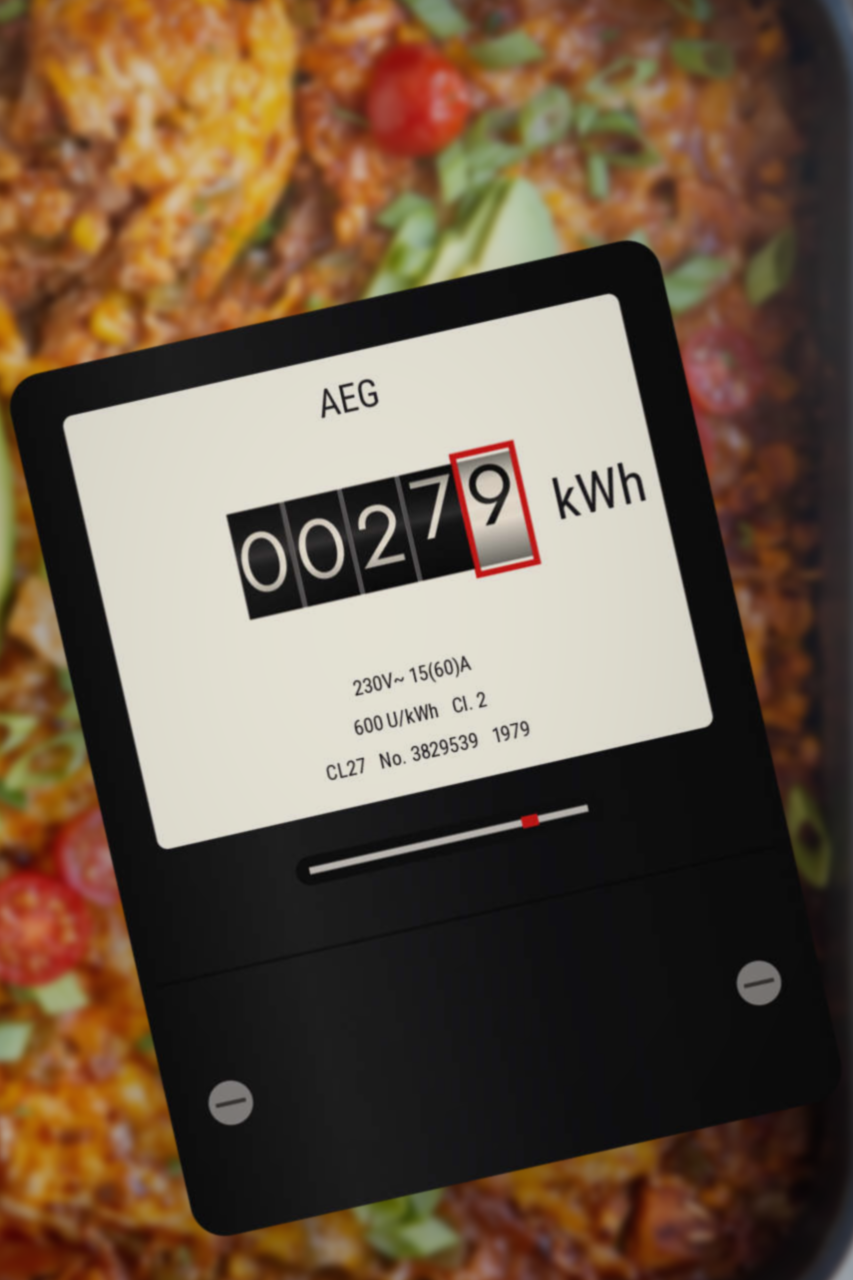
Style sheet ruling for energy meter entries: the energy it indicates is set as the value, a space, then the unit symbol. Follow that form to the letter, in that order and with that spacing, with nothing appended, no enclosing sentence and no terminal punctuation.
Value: 27.9 kWh
